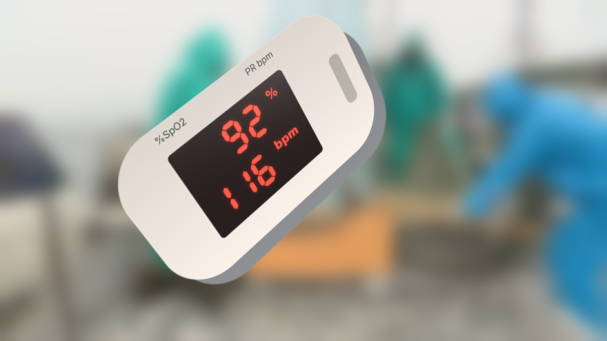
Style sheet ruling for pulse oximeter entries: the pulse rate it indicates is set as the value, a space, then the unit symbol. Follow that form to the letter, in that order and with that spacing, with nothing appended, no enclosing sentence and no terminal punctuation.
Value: 116 bpm
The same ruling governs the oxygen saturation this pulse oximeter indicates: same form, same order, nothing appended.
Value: 92 %
